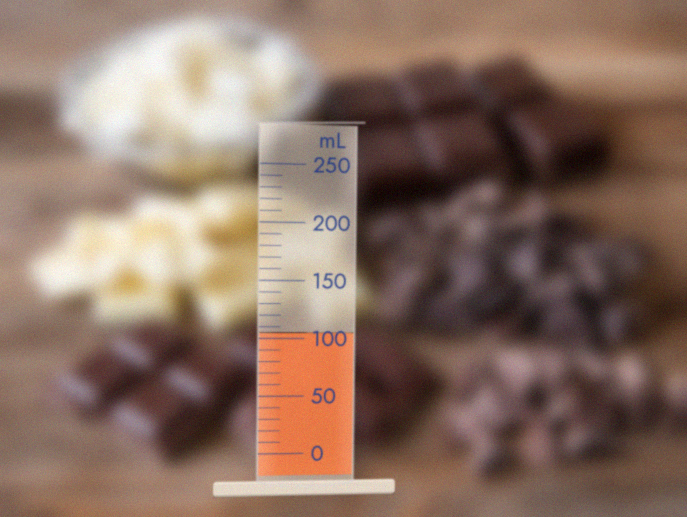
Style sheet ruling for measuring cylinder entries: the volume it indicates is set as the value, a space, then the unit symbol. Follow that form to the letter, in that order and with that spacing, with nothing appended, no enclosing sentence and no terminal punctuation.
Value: 105 mL
